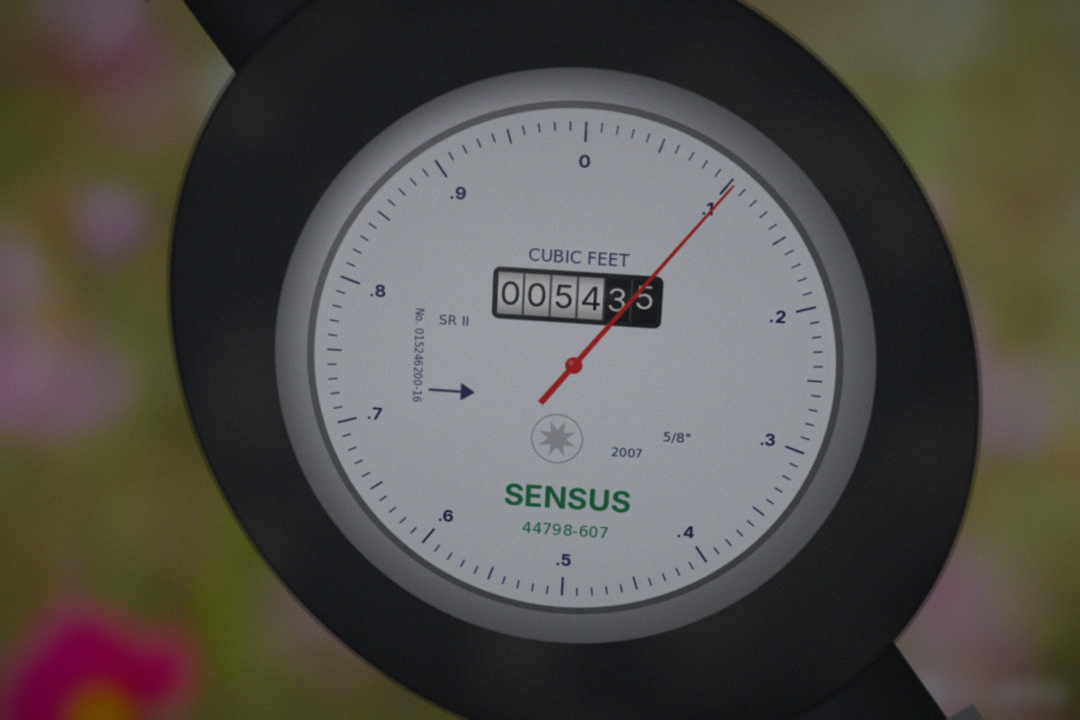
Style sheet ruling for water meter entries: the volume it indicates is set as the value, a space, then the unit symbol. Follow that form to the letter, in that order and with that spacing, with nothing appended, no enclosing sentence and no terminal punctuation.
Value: 5435.10 ft³
